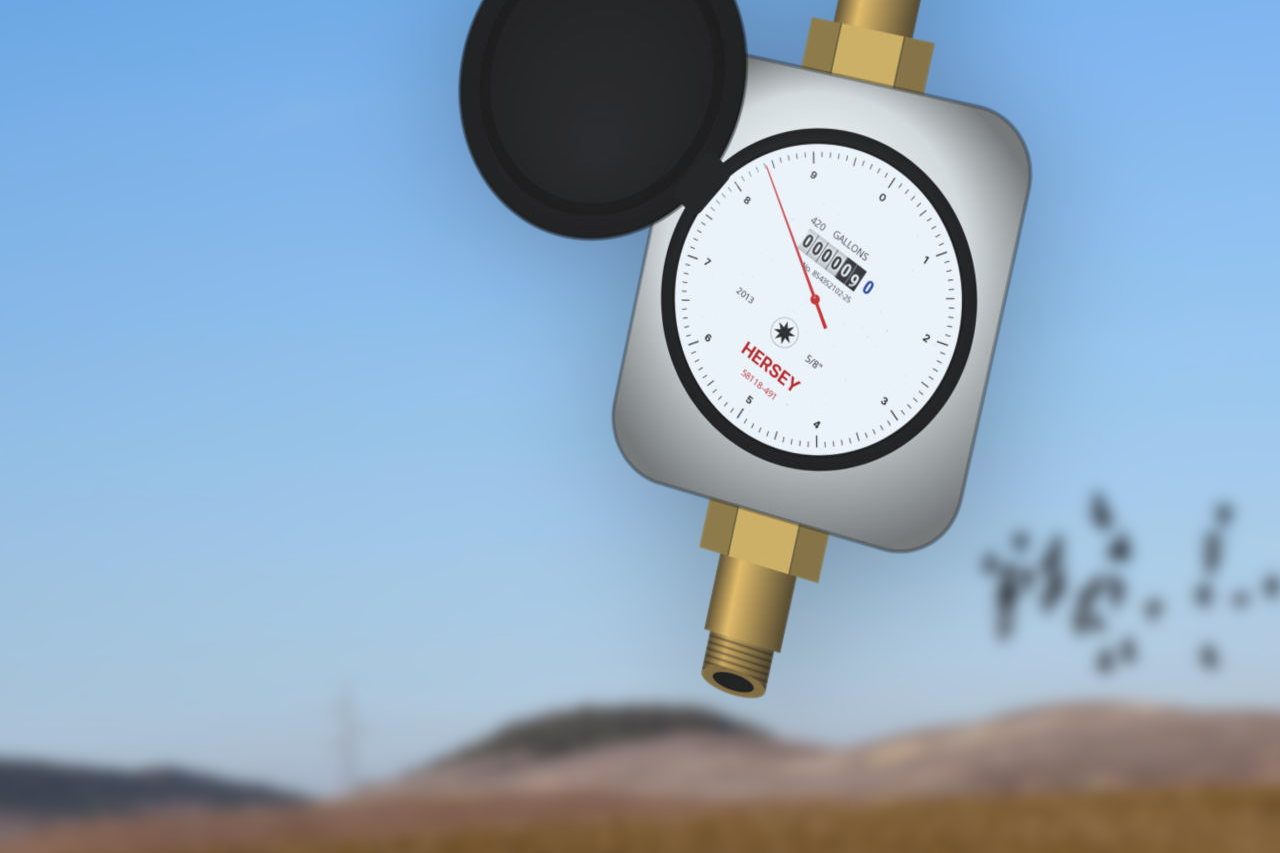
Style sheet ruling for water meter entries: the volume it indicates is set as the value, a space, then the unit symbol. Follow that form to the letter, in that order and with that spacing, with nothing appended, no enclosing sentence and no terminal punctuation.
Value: 88.4 gal
